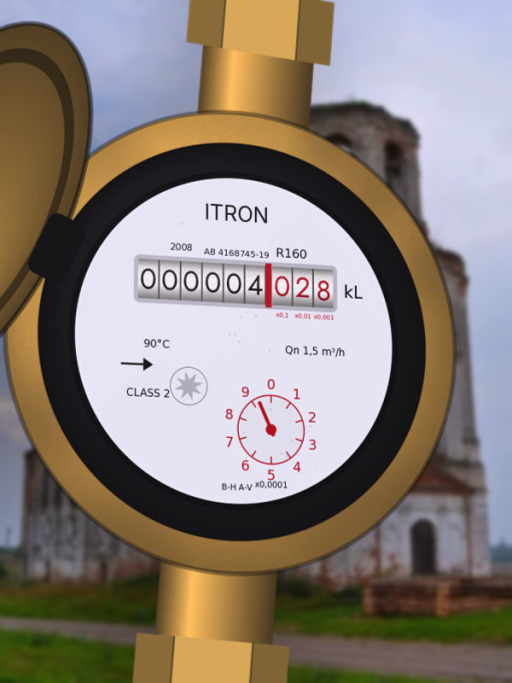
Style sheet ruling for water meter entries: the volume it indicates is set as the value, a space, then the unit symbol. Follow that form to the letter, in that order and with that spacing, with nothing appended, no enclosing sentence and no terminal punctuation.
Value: 4.0279 kL
